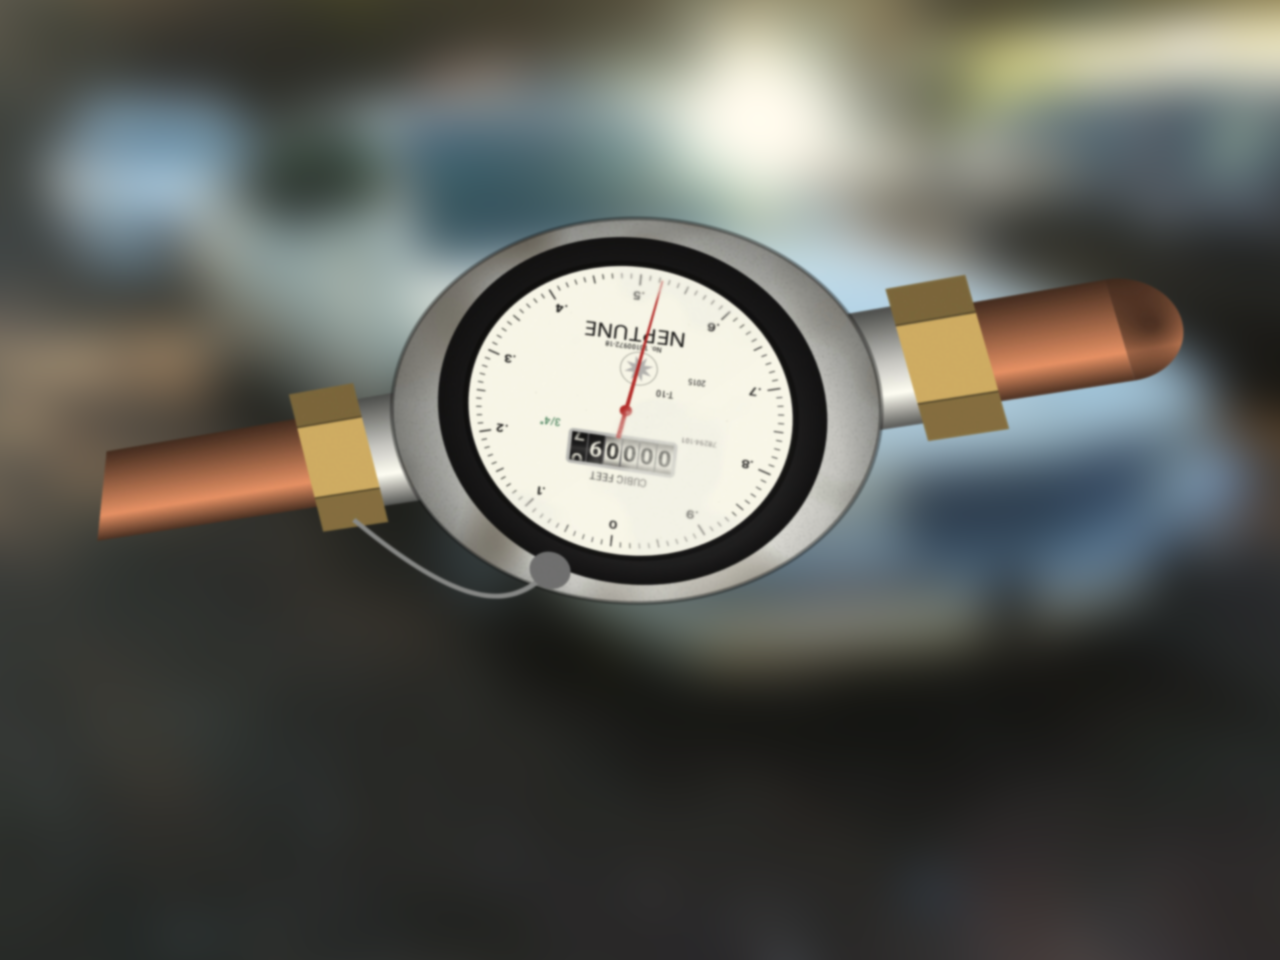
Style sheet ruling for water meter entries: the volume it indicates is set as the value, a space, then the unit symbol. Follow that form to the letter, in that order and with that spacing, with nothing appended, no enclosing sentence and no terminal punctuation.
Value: 96.52 ft³
